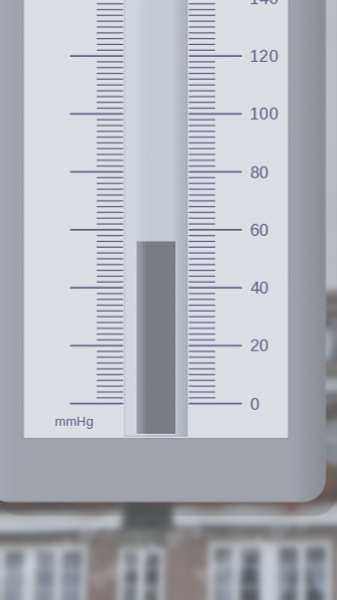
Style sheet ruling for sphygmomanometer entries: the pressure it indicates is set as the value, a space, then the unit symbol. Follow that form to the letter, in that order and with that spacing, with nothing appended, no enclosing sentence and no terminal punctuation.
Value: 56 mmHg
